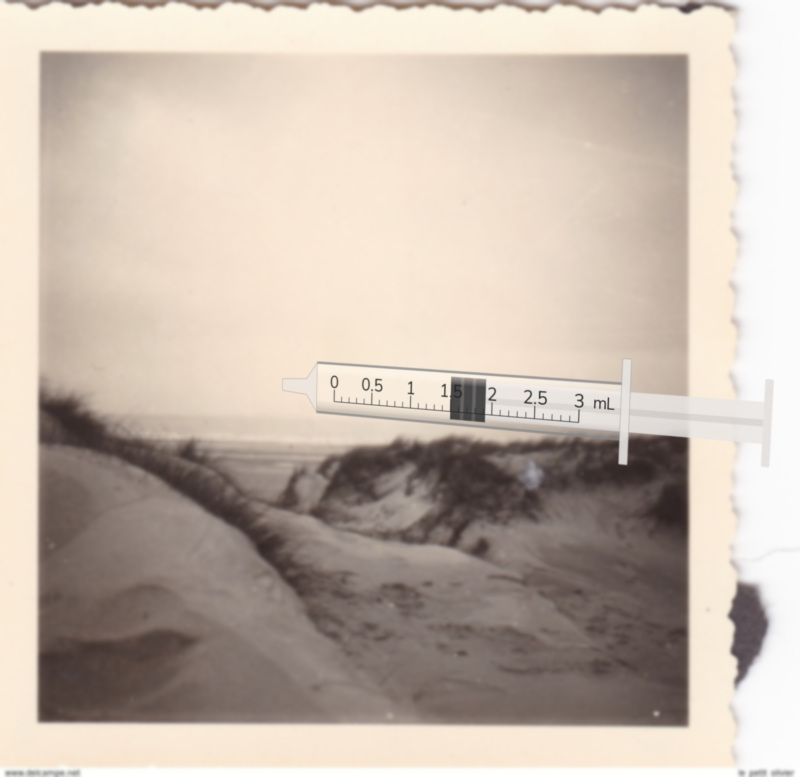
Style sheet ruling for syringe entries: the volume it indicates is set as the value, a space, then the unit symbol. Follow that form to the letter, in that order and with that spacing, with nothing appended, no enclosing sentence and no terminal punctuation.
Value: 1.5 mL
